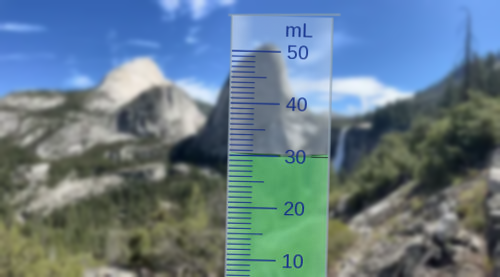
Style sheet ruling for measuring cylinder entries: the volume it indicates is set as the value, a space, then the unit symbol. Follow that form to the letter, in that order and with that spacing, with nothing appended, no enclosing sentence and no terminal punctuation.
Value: 30 mL
